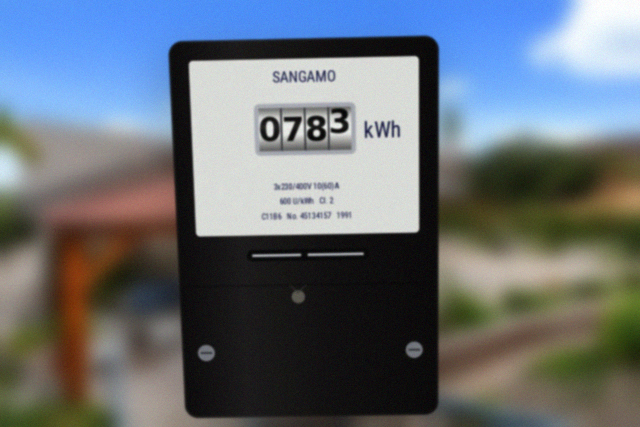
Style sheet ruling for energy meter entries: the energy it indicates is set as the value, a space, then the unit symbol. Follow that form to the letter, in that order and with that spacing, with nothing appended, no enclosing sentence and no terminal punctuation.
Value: 783 kWh
